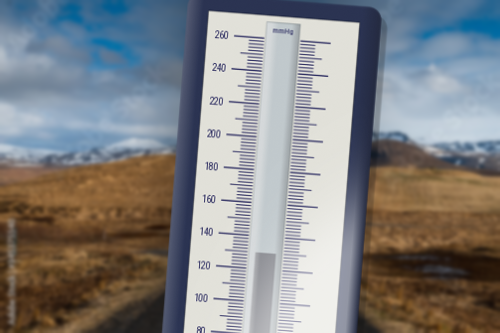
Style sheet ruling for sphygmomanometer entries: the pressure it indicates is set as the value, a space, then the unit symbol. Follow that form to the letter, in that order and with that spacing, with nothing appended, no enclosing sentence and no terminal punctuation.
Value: 130 mmHg
